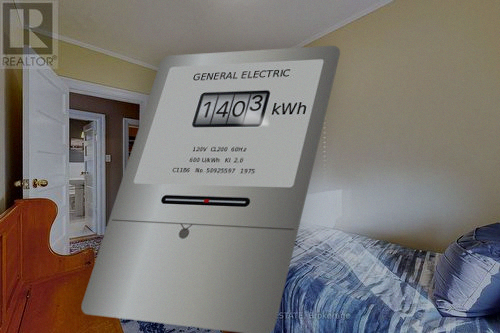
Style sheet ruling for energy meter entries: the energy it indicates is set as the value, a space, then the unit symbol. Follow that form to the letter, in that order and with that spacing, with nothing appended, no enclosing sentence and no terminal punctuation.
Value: 1403 kWh
